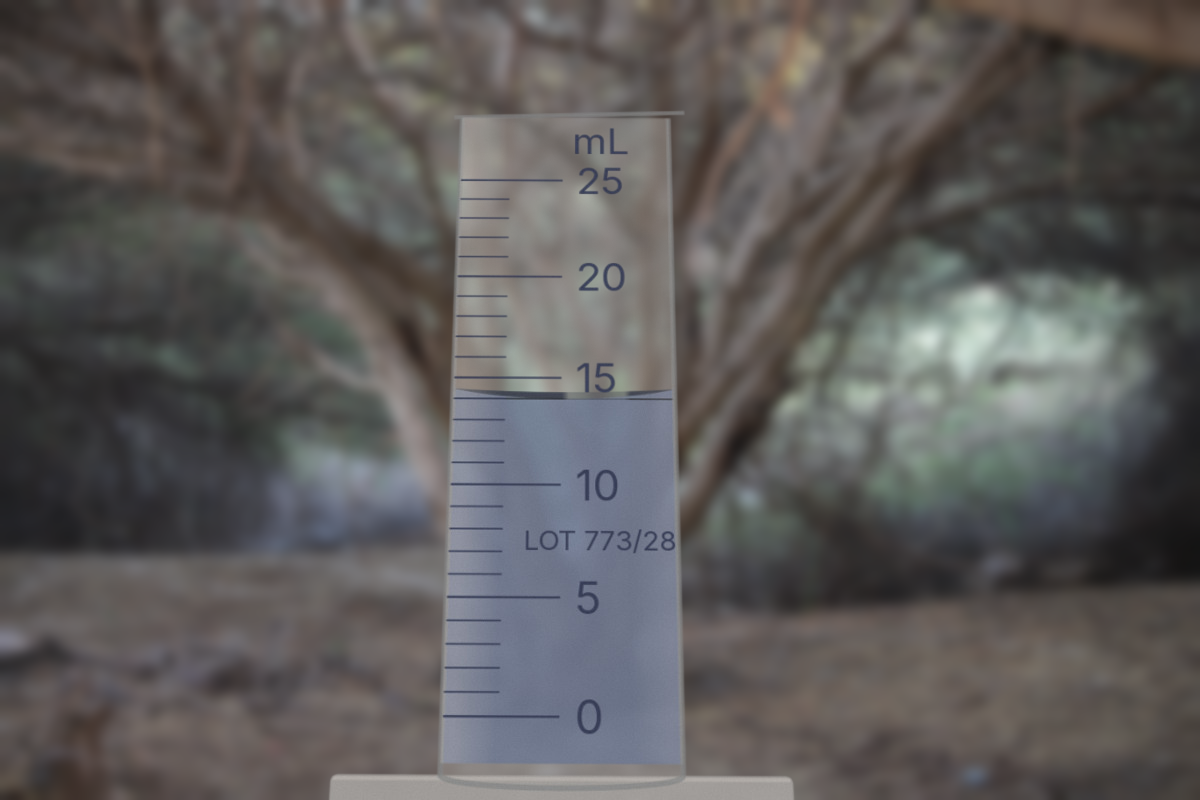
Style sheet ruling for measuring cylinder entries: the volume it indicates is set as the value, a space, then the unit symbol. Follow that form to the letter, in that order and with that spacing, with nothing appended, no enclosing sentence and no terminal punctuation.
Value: 14 mL
